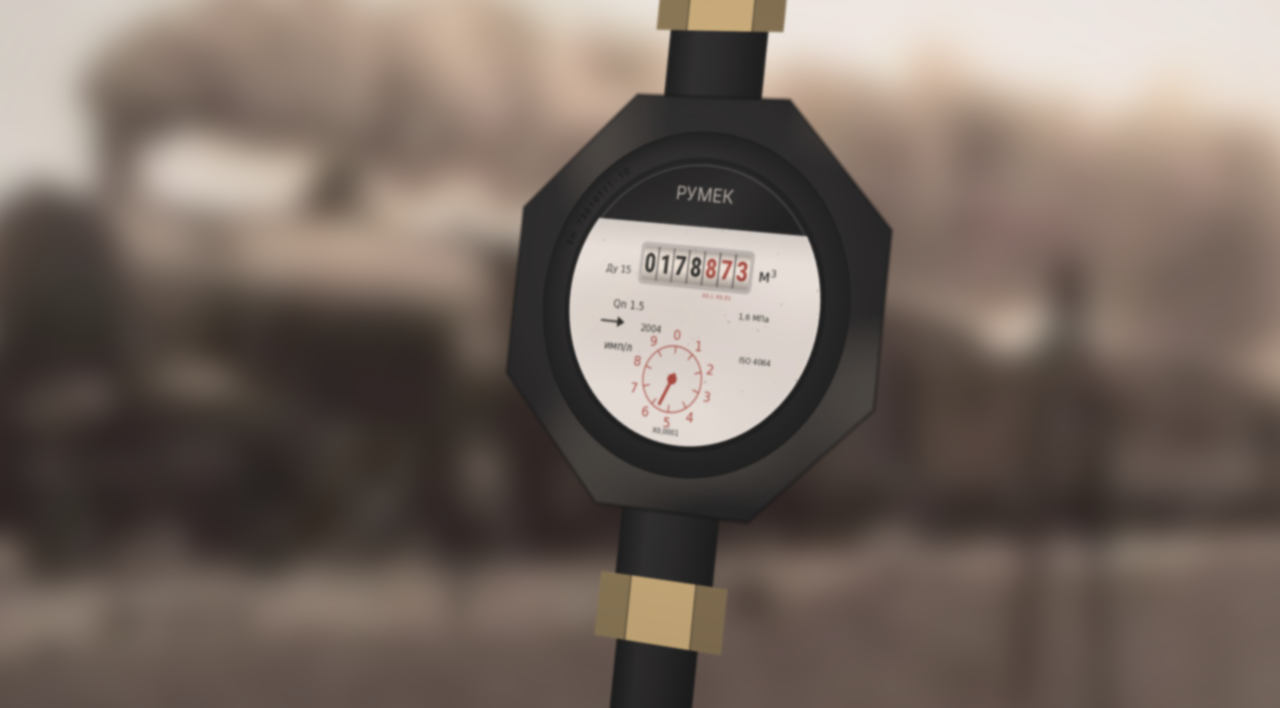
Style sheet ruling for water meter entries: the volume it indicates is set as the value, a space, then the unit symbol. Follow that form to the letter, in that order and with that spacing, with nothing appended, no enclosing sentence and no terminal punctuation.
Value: 178.8735 m³
